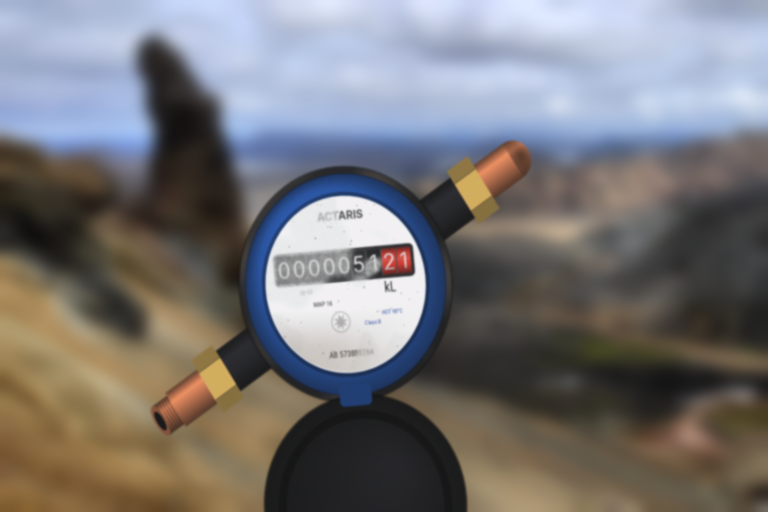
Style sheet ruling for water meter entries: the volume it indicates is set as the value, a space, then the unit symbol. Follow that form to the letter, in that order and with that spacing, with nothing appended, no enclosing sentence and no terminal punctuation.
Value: 51.21 kL
